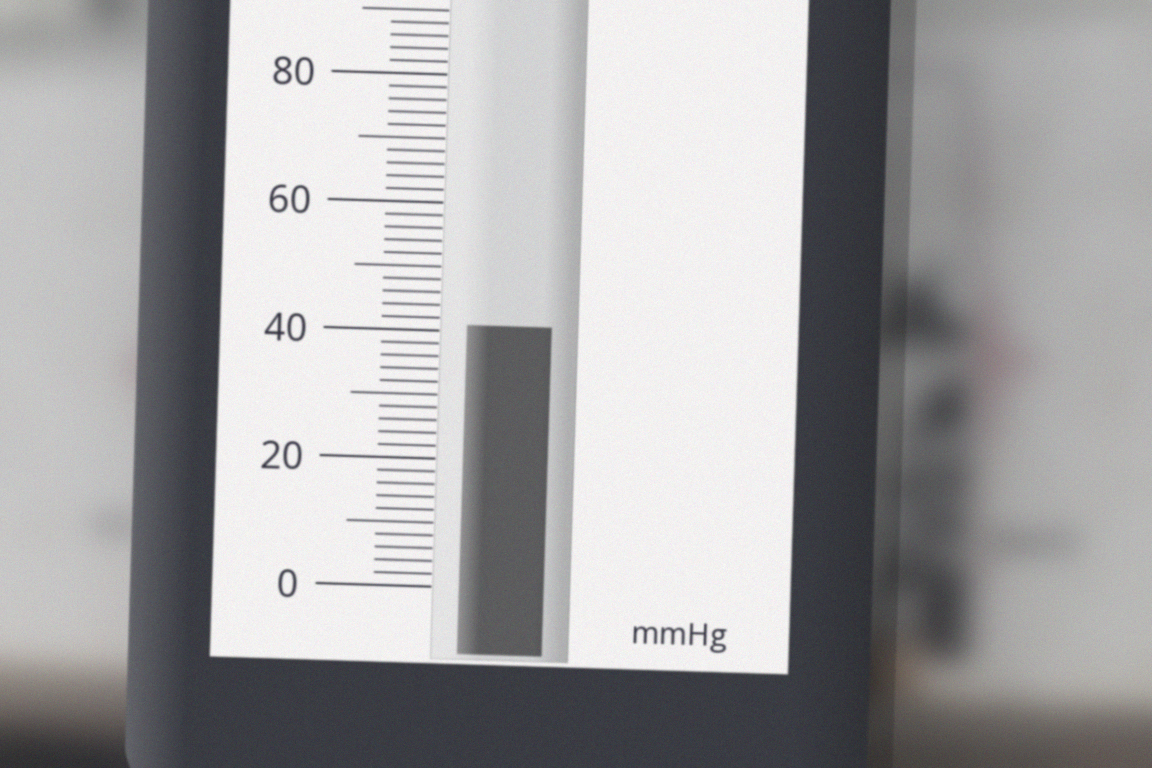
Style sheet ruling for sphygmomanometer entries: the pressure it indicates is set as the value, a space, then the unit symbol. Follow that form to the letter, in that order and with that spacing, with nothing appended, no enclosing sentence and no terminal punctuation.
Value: 41 mmHg
